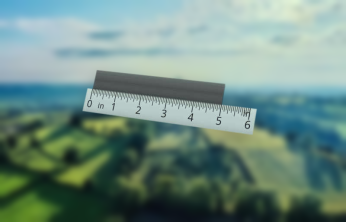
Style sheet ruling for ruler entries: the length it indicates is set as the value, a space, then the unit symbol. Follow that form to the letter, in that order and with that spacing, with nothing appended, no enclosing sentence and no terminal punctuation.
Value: 5 in
